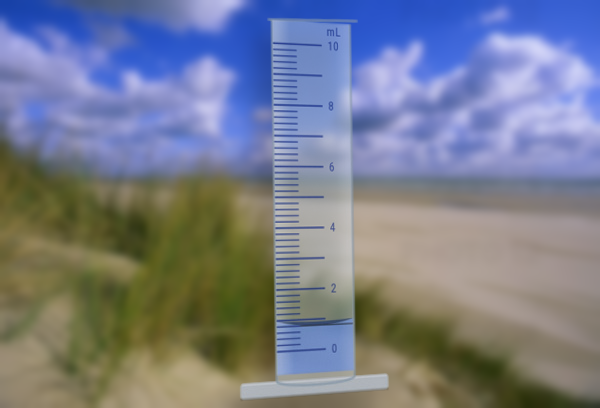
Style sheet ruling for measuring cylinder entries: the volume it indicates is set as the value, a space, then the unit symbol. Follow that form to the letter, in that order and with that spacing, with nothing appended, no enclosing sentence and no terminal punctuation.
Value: 0.8 mL
